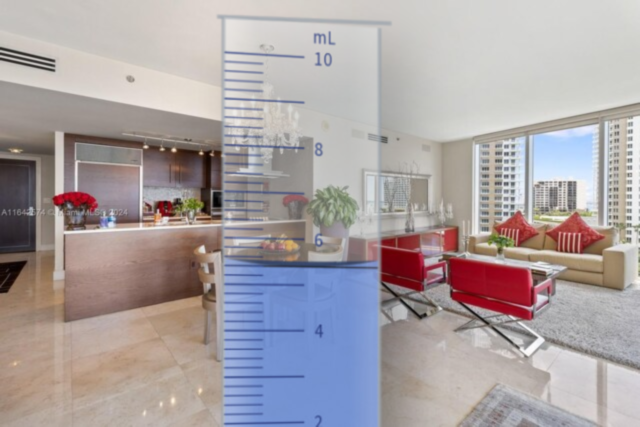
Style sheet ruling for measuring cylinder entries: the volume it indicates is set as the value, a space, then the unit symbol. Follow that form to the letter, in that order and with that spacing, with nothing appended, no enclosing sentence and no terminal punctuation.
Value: 5.4 mL
